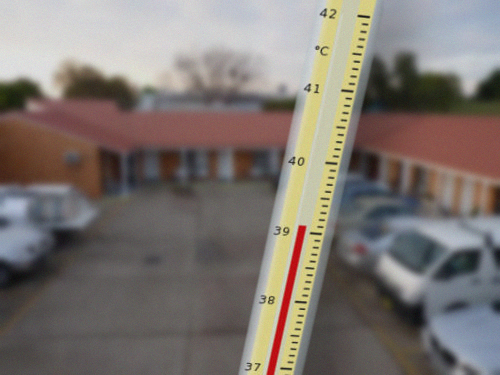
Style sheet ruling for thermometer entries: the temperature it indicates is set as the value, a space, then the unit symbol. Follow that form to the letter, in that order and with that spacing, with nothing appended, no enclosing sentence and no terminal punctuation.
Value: 39.1 °C
